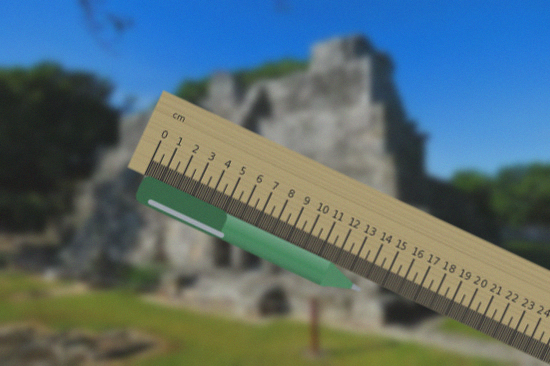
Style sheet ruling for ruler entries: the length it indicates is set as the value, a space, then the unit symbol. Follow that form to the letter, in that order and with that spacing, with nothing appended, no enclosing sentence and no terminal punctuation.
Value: 14 cm
